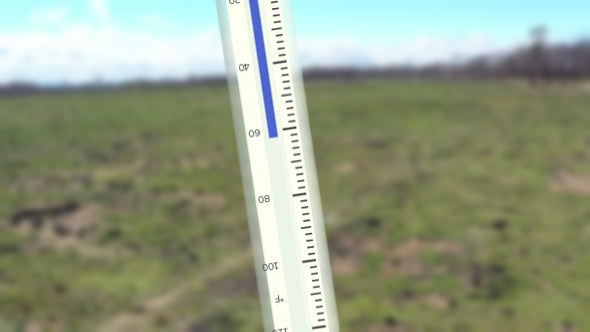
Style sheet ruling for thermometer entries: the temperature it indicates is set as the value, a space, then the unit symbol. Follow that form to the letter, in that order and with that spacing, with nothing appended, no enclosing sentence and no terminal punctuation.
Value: 62 °F
